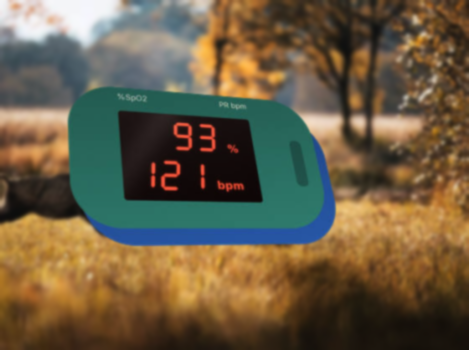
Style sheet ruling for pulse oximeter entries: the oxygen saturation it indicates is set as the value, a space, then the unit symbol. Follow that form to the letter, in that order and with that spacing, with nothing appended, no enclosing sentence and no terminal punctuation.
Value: 93 %
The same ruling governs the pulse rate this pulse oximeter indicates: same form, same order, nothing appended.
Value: 121 bpm
